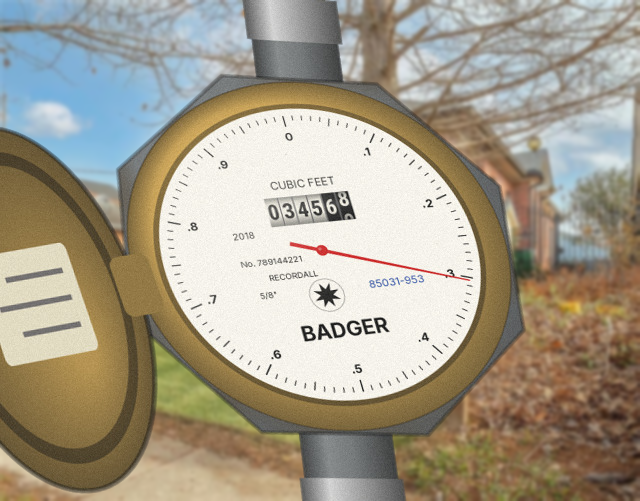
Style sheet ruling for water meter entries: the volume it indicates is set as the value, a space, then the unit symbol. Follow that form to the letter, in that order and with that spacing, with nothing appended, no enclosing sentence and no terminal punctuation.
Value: 34568.30 ft³
